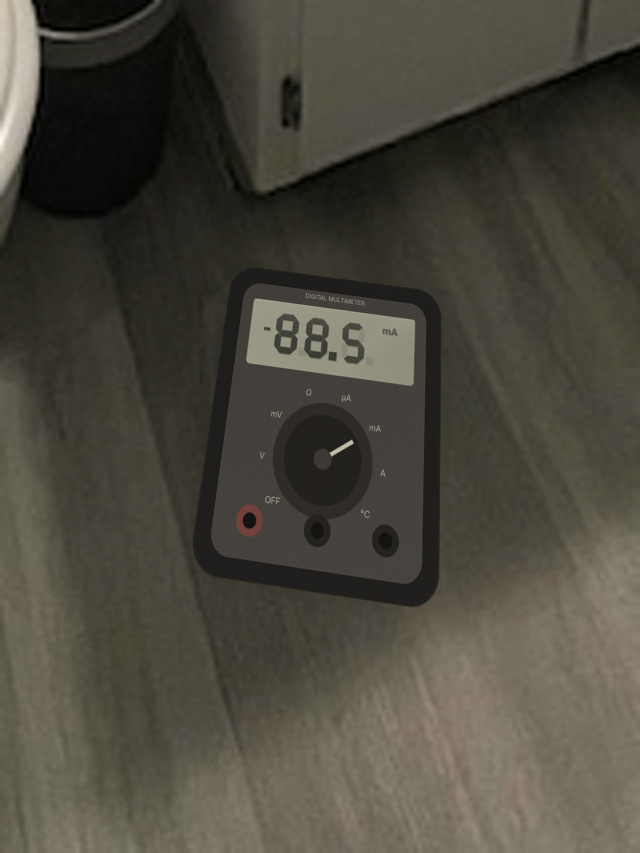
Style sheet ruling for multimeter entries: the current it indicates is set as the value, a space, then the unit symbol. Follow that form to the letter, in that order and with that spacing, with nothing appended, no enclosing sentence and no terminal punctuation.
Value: -88.5 mA
